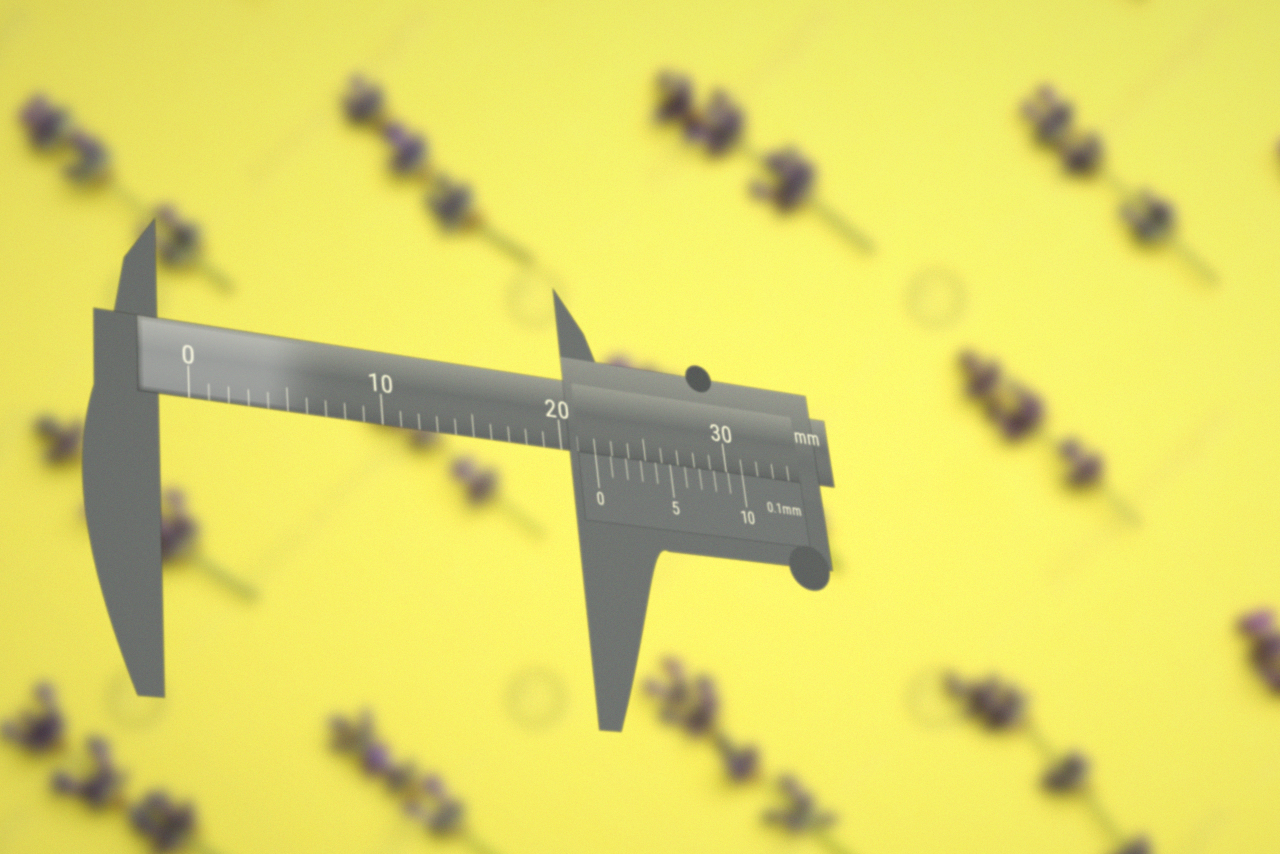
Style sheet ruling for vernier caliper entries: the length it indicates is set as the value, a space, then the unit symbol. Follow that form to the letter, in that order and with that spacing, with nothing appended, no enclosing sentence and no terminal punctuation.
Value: 22.0 mm
